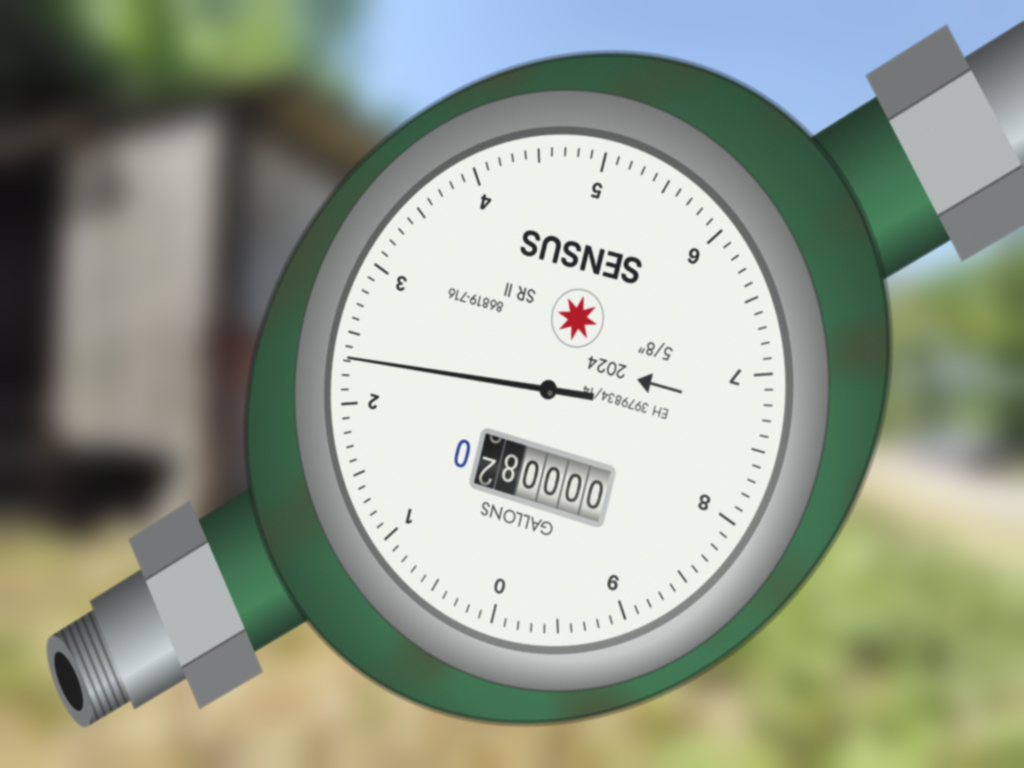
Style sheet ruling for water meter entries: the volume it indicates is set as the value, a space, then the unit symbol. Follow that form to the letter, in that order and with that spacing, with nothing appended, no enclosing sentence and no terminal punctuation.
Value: 822.3 gal
